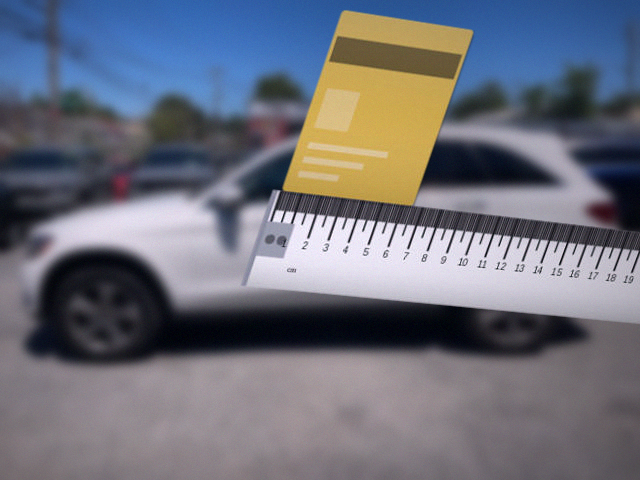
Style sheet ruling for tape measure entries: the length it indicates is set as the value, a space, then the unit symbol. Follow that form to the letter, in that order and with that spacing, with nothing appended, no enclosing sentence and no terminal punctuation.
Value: 6.5 cm
